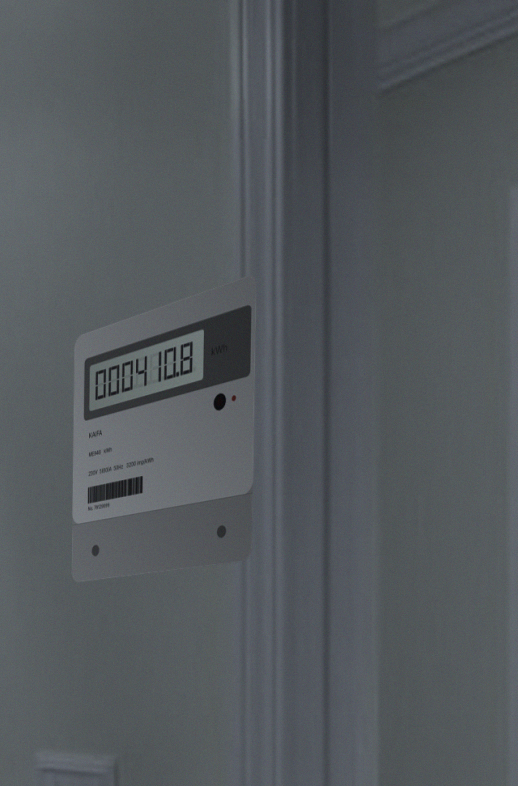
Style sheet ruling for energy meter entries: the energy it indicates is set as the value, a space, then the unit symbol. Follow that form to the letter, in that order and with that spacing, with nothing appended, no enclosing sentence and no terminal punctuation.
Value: 410.8 kWh
